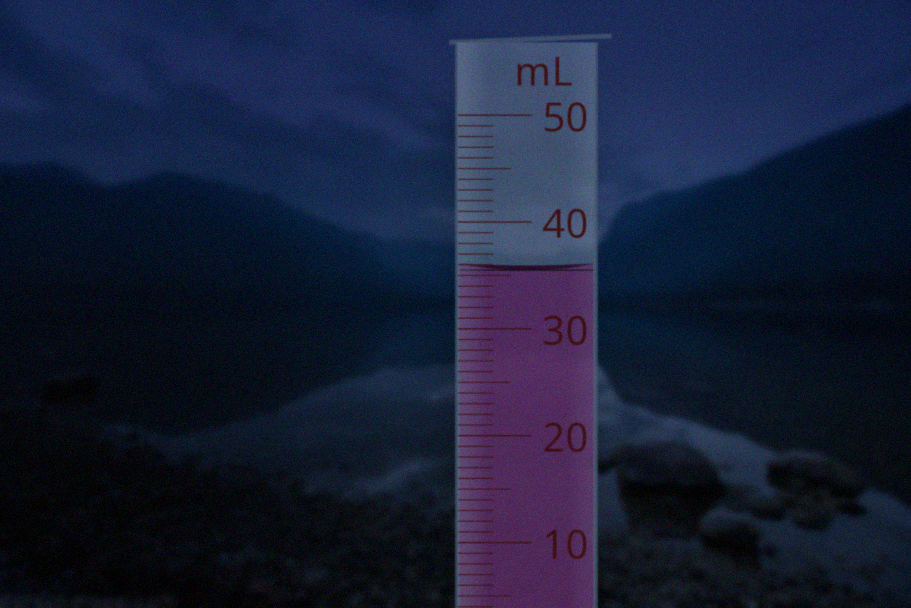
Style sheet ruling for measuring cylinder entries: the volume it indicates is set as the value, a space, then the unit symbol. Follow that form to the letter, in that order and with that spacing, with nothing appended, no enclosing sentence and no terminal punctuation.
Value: 35.5 mL
